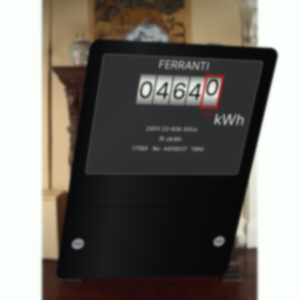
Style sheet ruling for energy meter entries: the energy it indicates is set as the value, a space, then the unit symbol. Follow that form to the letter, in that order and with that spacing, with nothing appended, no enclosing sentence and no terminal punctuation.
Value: 464.0 kWh
